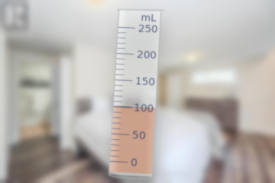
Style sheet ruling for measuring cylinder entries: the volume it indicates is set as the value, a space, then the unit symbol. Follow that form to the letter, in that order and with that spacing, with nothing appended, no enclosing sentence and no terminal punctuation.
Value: 100 mL
